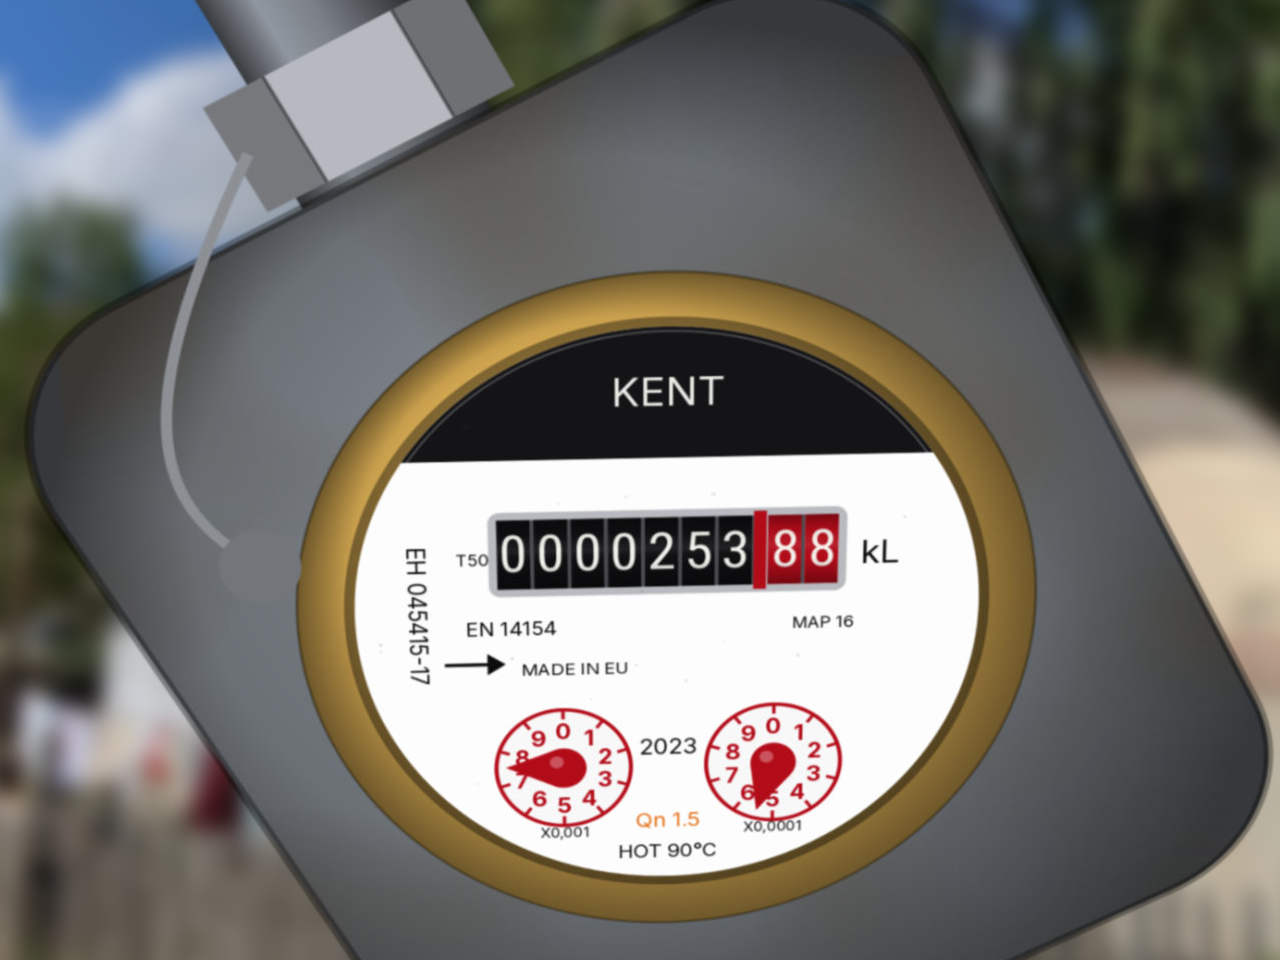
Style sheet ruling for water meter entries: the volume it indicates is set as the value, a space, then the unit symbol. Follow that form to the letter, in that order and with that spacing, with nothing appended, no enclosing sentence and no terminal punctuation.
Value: 253.8875 kL
